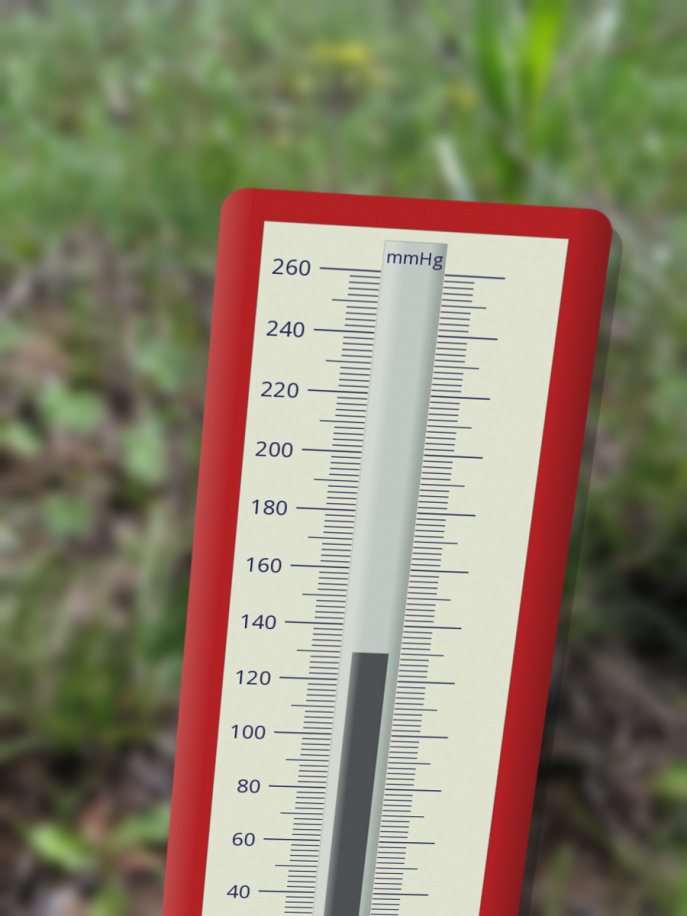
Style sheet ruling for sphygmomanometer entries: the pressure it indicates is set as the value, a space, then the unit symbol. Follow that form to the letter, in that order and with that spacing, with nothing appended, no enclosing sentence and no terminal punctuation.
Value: 130 mmHg
